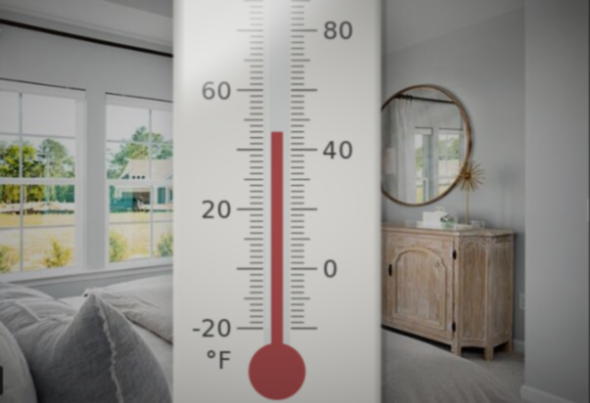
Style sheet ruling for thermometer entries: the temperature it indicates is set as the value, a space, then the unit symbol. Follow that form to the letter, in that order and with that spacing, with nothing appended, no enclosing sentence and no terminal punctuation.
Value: 46 °F
